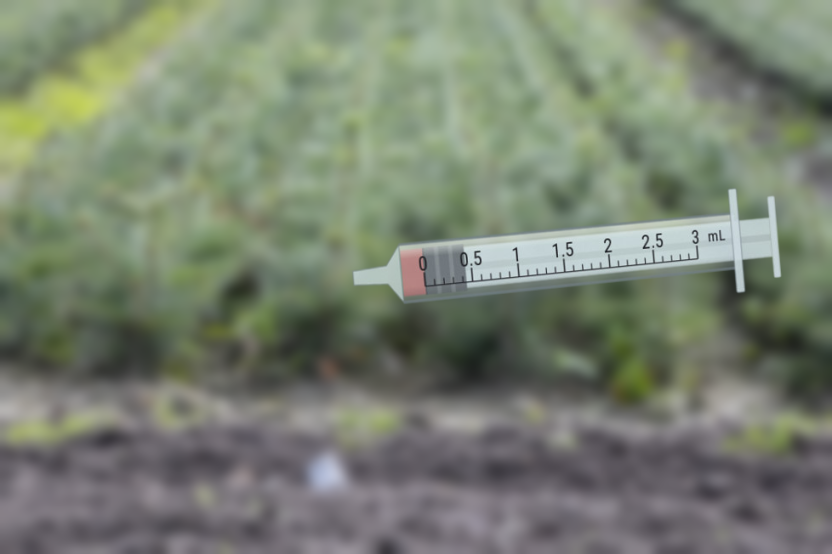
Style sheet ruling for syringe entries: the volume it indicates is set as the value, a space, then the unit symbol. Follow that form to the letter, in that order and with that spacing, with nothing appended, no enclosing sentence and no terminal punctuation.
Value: 0 mL
